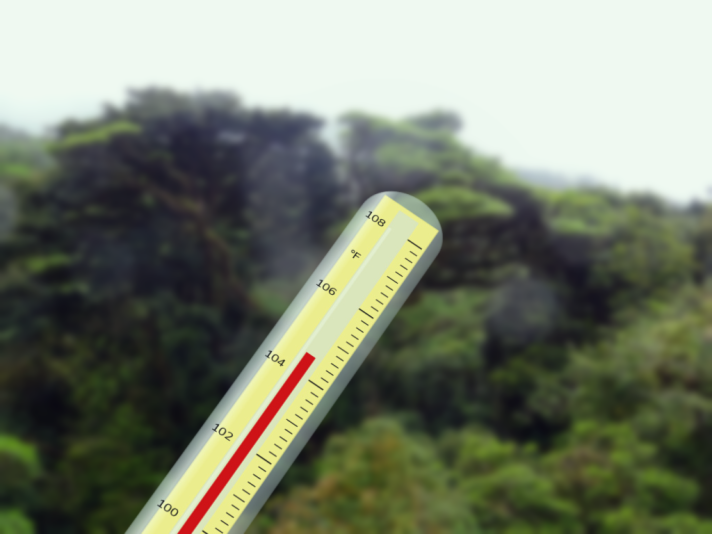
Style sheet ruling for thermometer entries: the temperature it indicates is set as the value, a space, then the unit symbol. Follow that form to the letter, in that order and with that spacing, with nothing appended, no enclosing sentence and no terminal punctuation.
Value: 104.5 °F
